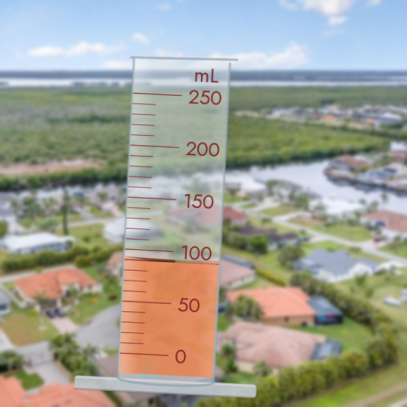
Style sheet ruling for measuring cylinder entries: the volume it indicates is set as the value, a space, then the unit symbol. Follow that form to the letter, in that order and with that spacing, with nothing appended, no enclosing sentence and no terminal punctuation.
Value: 90 mL
